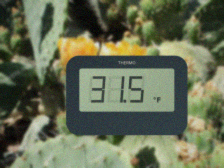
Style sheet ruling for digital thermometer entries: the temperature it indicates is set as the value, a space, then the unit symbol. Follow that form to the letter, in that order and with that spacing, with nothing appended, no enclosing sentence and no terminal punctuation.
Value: 31.5 °F
